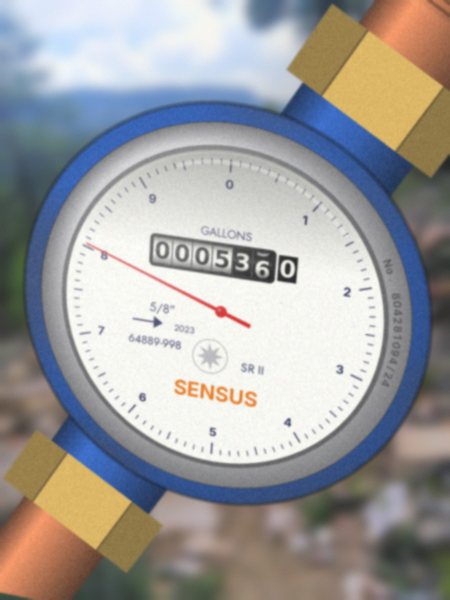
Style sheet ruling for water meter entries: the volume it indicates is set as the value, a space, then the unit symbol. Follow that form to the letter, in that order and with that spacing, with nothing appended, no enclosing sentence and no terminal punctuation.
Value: 5358.0 gal
